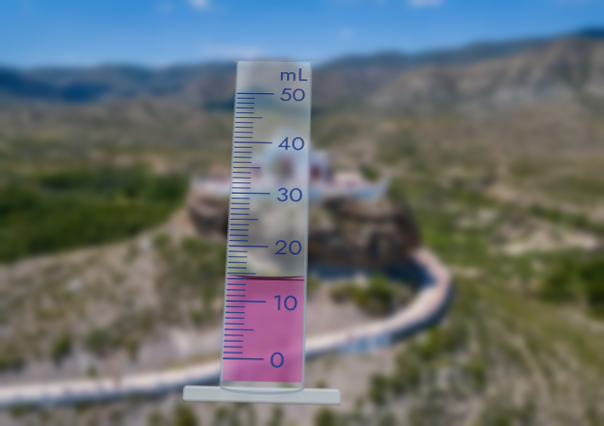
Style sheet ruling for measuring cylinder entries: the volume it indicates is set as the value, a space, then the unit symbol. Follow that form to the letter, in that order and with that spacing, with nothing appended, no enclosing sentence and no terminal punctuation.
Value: 14 mL
